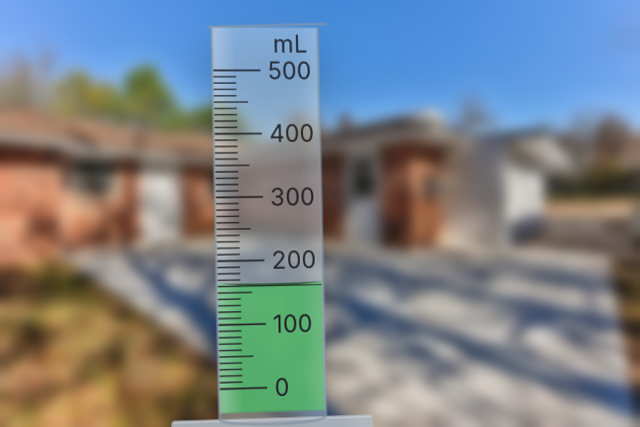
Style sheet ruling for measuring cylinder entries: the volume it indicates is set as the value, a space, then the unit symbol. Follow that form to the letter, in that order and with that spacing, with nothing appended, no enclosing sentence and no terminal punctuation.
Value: 160 mL
